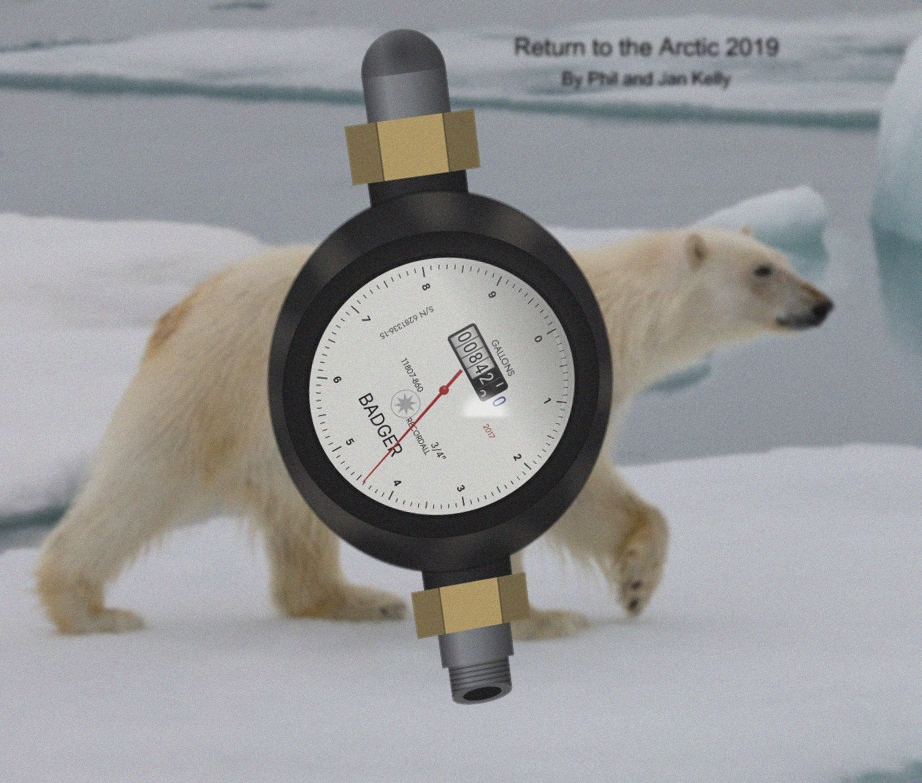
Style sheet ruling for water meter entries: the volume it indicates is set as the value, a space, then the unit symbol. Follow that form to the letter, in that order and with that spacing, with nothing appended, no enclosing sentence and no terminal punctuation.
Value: 84214.4 gal
